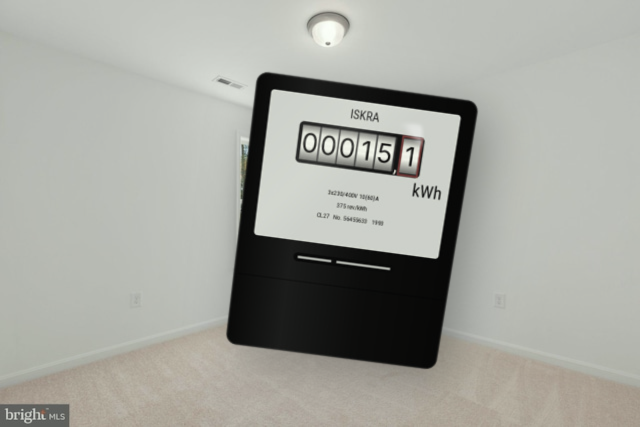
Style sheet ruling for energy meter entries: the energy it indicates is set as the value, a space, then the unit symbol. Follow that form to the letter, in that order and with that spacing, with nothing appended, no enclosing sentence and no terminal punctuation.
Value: 15.1 kWh
